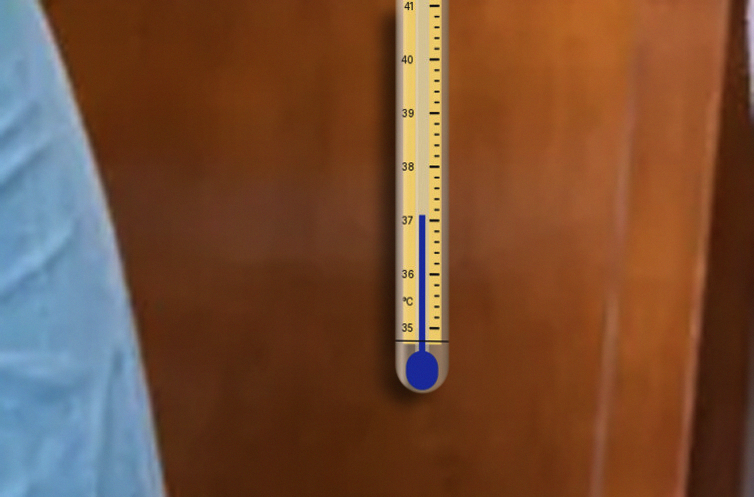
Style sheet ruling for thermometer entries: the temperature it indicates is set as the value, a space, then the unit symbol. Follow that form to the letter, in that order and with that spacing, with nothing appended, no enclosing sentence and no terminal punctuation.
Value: 37.1 °C
